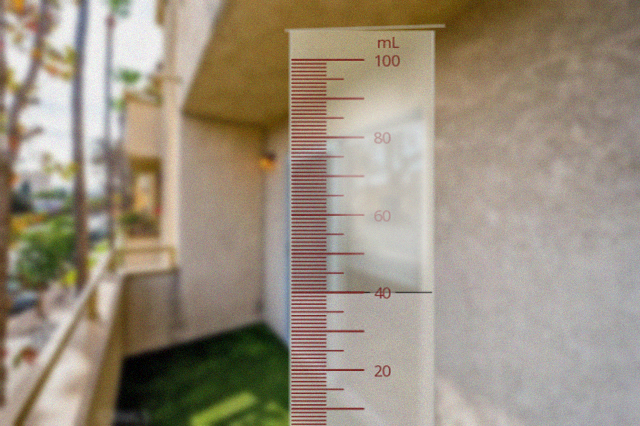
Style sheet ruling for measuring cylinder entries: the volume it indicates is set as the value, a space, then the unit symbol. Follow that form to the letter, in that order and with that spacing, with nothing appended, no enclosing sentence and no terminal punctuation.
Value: 40 mL
